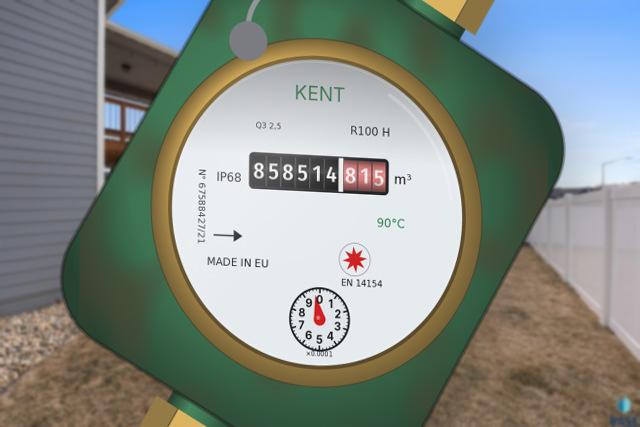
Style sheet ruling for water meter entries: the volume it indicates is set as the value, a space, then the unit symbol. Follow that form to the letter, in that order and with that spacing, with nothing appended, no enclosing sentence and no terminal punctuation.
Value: 858514.8149 m³
